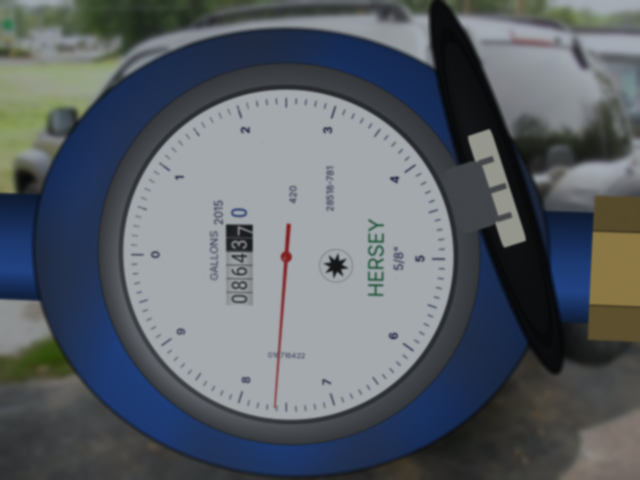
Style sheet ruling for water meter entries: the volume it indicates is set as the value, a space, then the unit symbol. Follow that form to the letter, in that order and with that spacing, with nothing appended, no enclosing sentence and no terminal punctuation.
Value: 864367.6 gal
